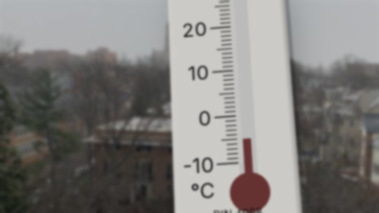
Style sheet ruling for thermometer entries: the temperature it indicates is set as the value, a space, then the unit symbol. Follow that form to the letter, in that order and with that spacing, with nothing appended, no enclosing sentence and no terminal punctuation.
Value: -5 °C
